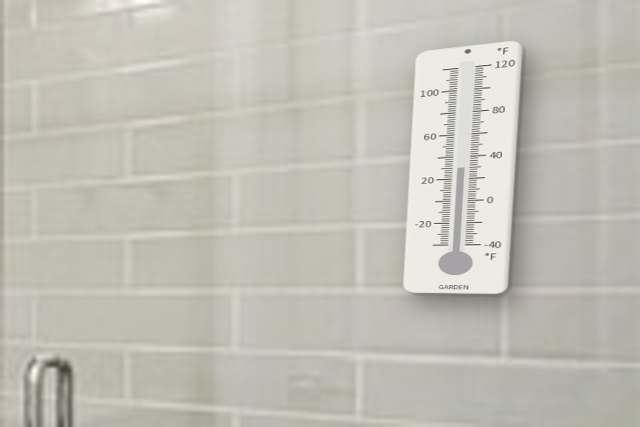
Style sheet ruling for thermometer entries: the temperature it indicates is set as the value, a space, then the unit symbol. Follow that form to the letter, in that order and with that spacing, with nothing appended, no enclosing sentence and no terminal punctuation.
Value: 30 °F
